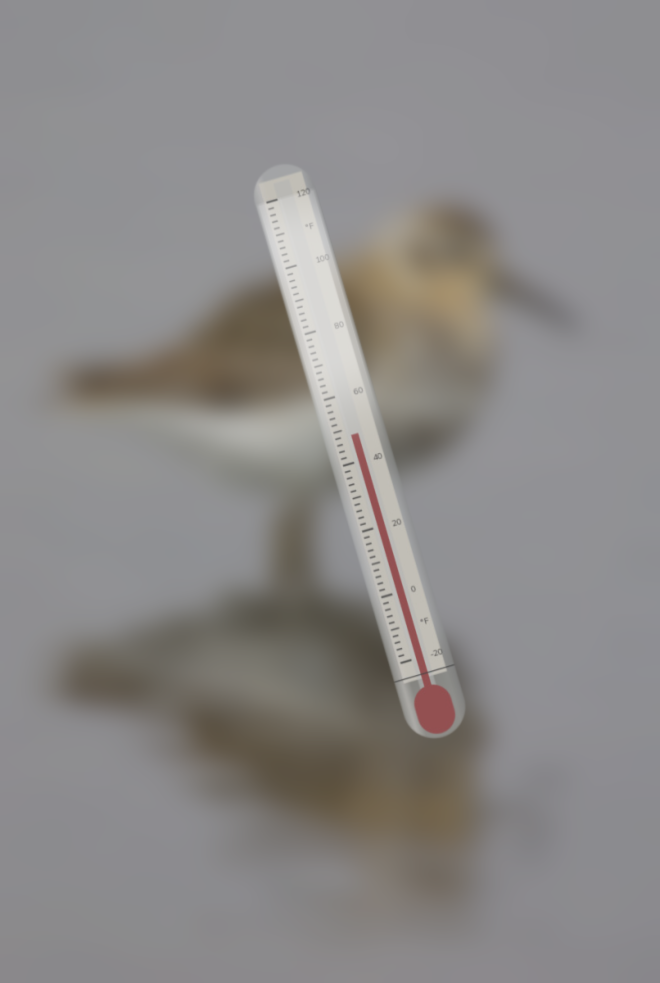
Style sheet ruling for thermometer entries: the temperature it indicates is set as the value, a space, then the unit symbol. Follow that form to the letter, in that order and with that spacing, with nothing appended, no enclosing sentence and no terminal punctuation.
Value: 48 °F
